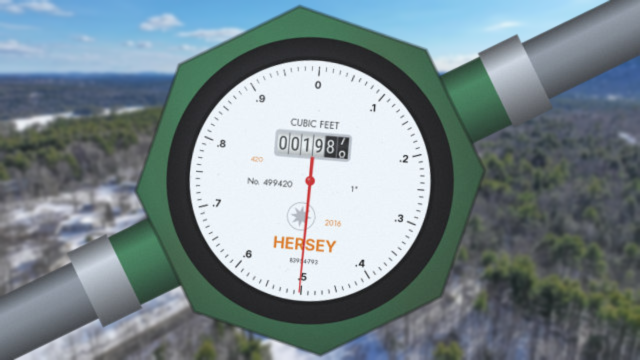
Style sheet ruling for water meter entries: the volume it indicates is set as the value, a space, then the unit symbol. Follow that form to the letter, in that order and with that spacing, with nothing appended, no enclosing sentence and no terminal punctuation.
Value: 1987.50 ft³
